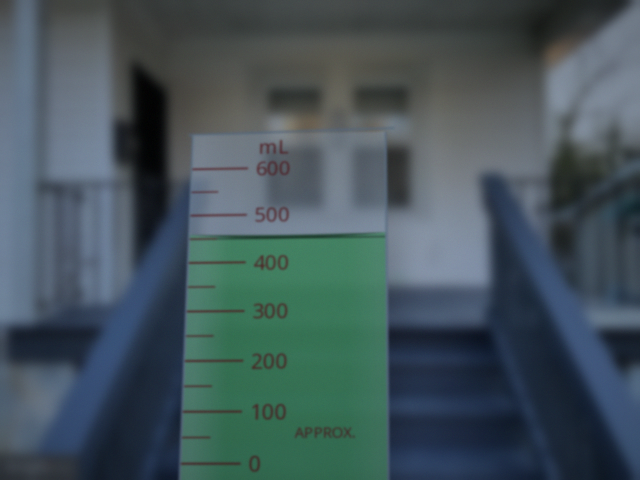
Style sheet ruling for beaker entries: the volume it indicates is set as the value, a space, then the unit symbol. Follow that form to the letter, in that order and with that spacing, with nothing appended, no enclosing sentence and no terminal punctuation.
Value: 450 mL
